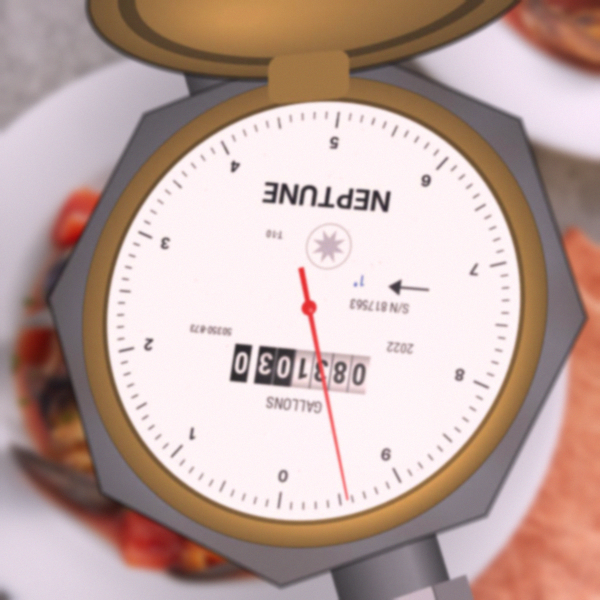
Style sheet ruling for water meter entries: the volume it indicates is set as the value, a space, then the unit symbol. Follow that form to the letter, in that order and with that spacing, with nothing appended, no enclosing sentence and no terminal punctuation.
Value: 831029.4 gal
